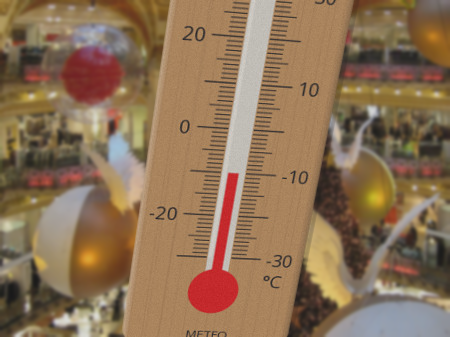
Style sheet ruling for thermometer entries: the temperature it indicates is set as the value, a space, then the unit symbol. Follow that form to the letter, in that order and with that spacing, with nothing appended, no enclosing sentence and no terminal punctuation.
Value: -10 °C
